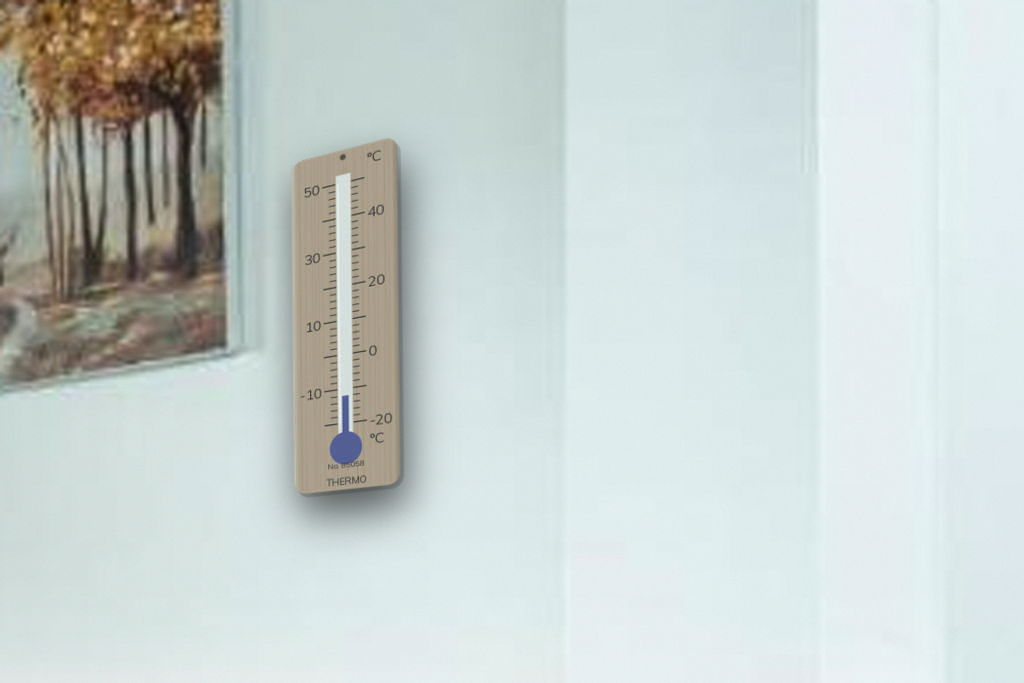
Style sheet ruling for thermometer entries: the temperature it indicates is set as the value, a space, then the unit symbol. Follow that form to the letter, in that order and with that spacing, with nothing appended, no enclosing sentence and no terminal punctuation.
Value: -12 °C
